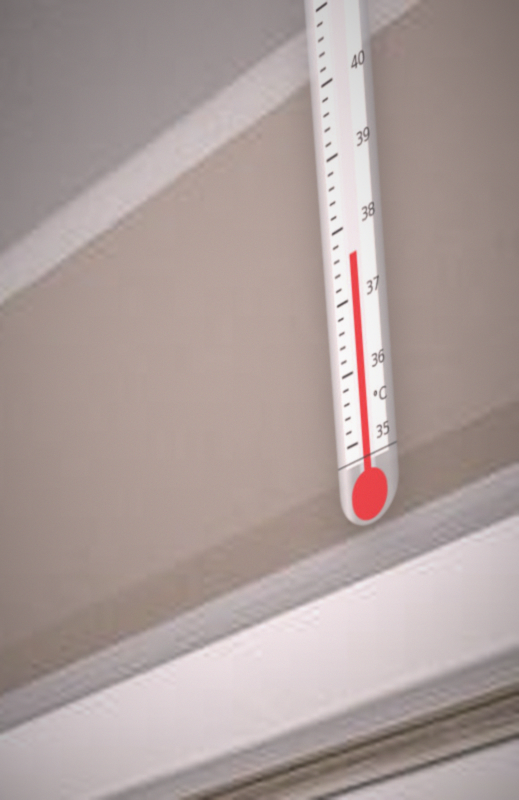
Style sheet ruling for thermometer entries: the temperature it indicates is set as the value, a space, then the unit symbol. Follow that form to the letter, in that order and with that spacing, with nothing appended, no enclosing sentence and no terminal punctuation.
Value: 37.6 °C
